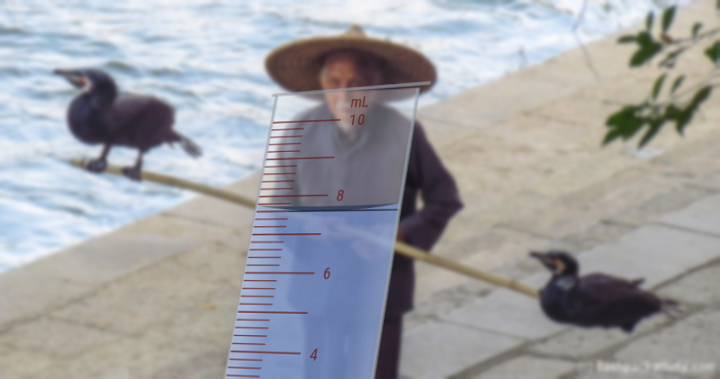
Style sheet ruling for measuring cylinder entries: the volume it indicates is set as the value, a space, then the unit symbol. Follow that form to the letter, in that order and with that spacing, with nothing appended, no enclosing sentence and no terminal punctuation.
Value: 7.6 mL
